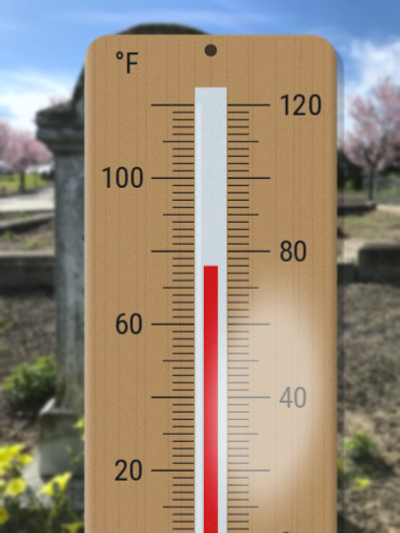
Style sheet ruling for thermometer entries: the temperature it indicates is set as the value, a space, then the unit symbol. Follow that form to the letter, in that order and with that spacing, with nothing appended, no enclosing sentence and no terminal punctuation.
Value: 76 °F
